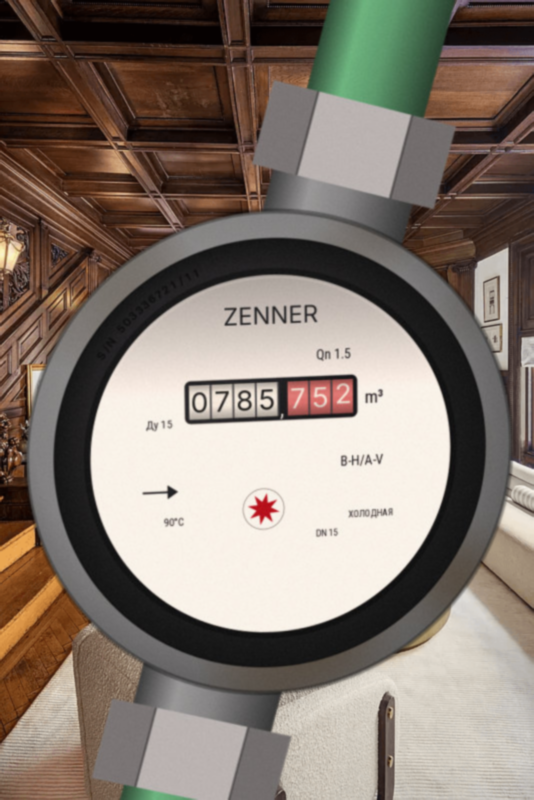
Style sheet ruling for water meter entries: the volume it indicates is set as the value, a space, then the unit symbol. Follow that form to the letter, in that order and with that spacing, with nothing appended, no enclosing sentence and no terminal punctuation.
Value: 785.752 m³
